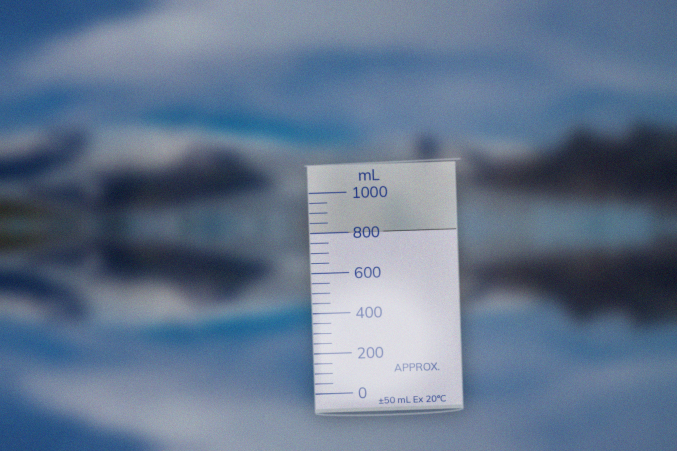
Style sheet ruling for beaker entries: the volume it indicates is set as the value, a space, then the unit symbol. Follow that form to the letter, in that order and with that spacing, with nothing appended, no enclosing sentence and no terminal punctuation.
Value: 800 mL
